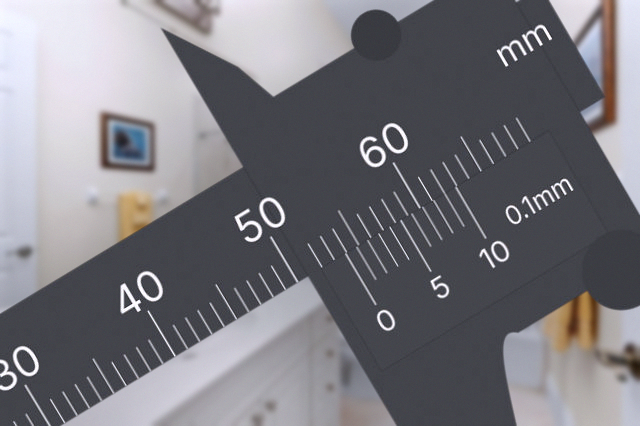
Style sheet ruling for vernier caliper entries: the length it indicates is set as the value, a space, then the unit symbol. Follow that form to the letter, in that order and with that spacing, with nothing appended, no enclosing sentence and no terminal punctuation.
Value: 53.9 mm
